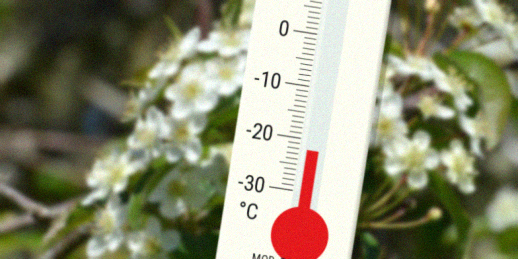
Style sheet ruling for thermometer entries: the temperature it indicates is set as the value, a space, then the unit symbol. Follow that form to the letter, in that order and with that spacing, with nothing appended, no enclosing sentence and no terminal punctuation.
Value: -22 °C
